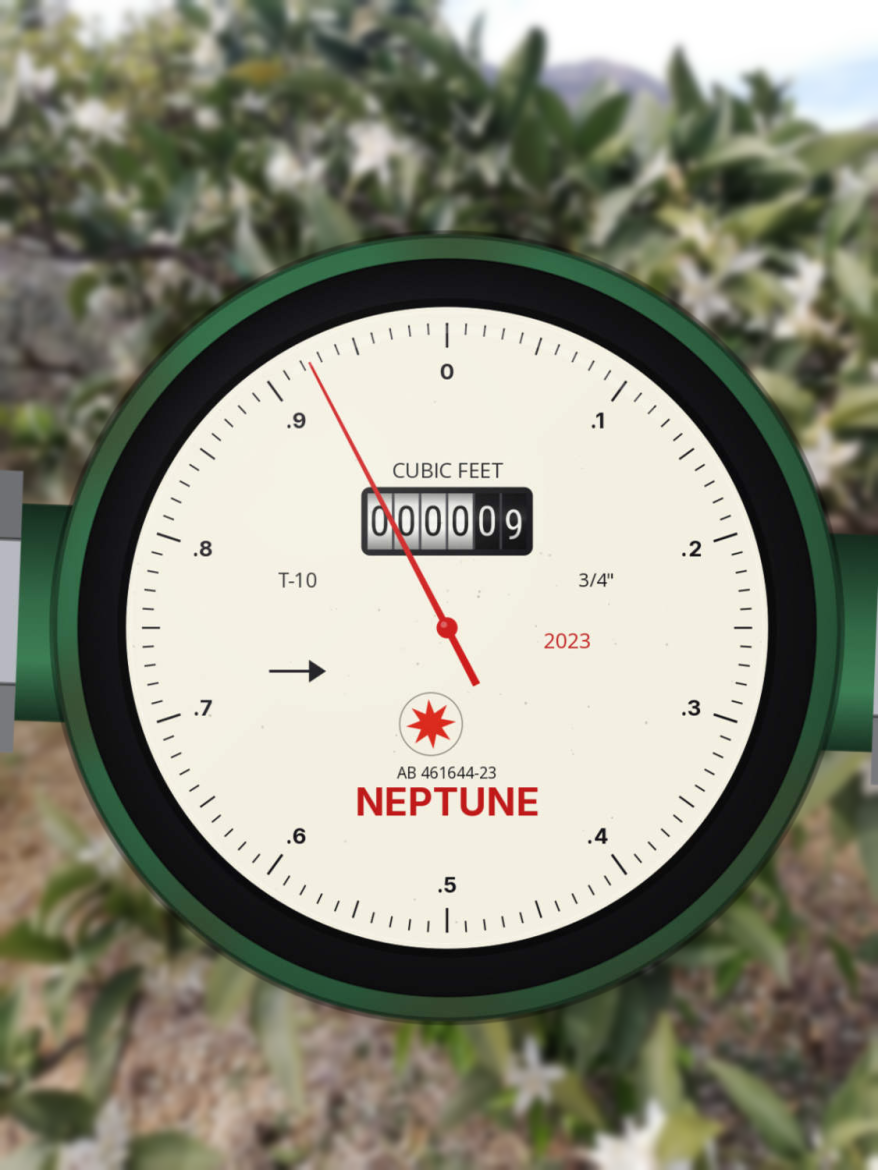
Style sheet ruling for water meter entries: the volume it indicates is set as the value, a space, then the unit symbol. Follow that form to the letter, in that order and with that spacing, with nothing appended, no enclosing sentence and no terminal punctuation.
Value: 8.92 ft³
